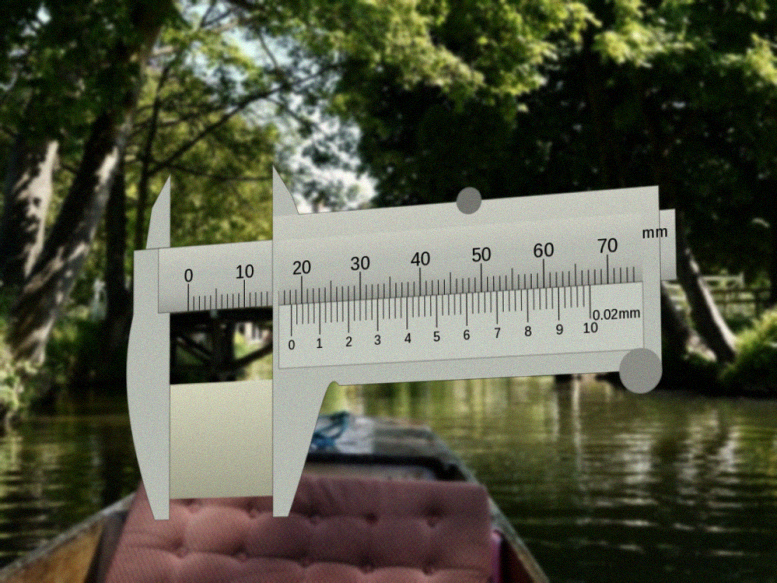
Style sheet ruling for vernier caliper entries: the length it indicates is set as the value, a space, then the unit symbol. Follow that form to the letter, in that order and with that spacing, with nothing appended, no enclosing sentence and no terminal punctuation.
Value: 18.2 mm
